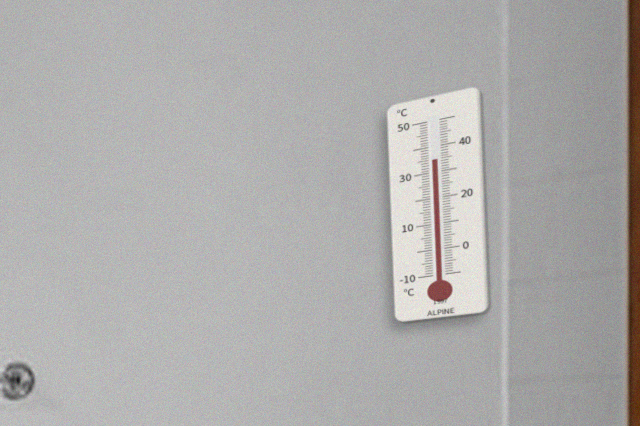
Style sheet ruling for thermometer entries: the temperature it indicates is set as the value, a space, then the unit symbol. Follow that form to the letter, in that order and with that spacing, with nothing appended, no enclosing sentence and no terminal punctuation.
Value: 35 °C
